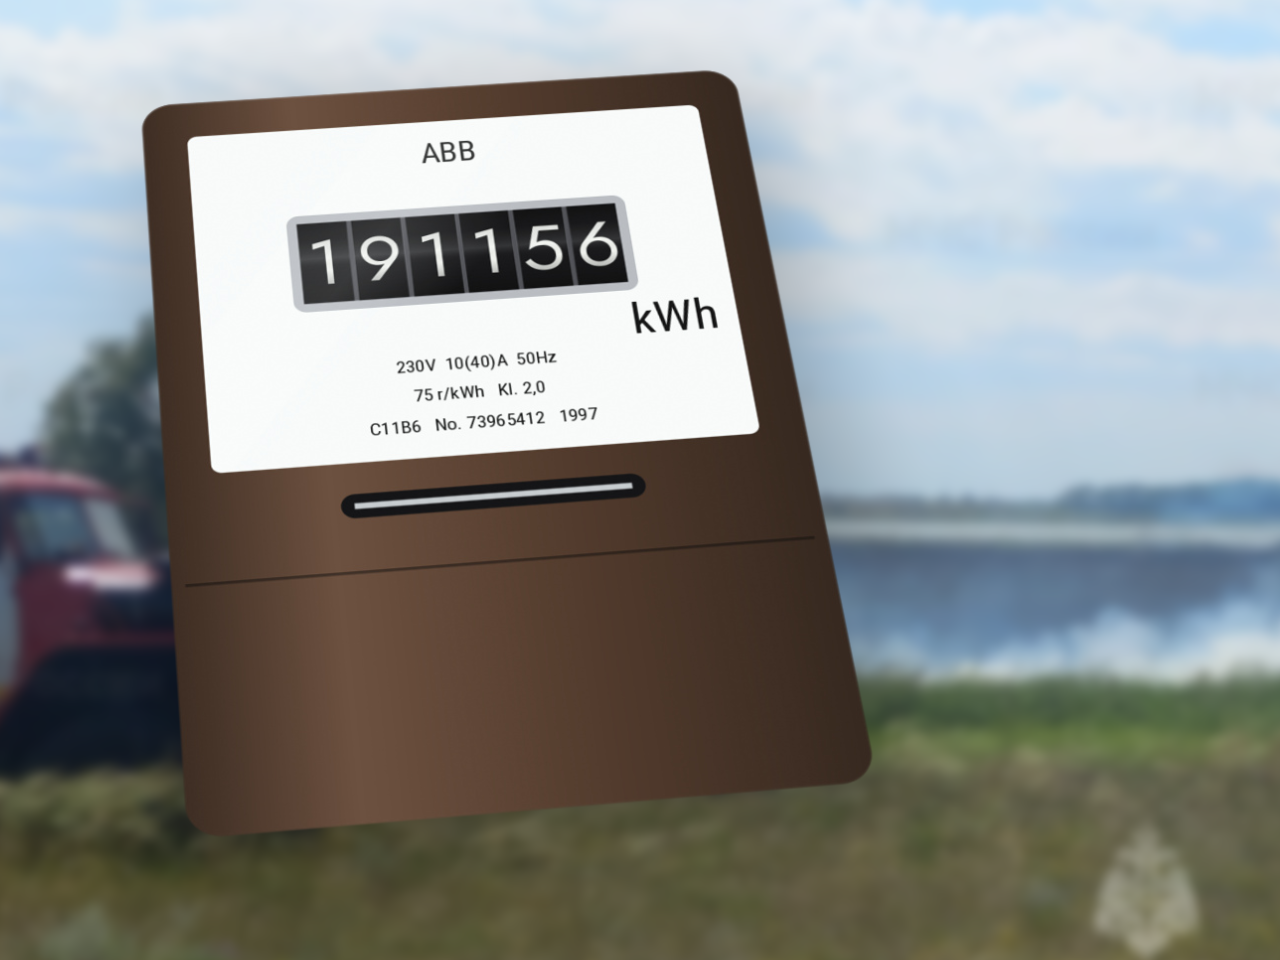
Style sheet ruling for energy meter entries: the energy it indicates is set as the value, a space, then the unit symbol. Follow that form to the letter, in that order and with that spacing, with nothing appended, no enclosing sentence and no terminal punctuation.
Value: 191156 kWh
